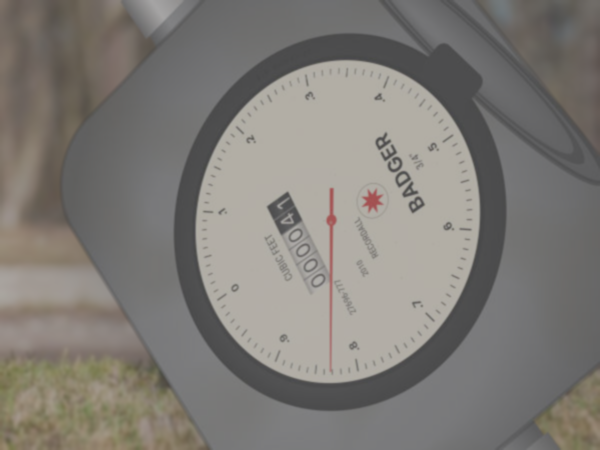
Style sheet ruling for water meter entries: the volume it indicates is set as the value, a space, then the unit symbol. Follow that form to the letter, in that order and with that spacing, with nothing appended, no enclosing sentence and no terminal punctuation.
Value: 40.83 ft³
